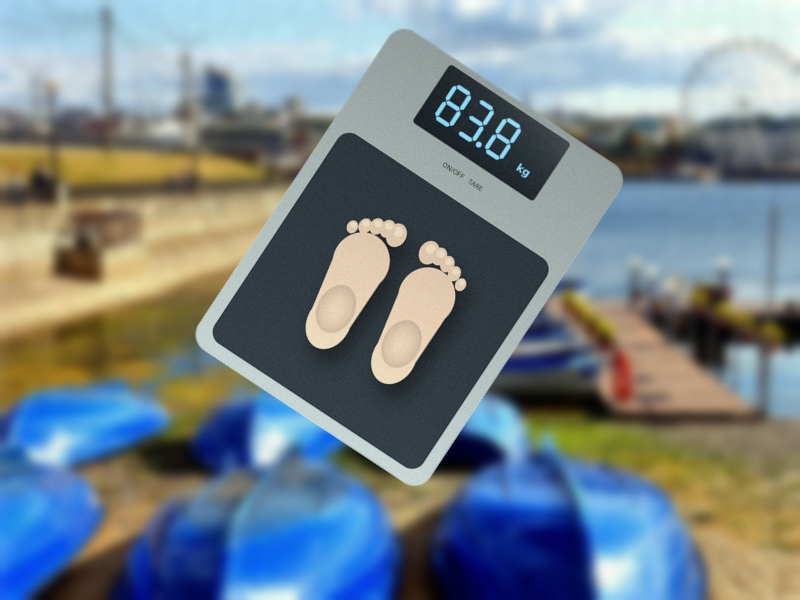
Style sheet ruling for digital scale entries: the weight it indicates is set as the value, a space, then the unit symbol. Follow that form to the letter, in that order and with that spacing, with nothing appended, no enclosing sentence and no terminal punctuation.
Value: 83.8 kg
